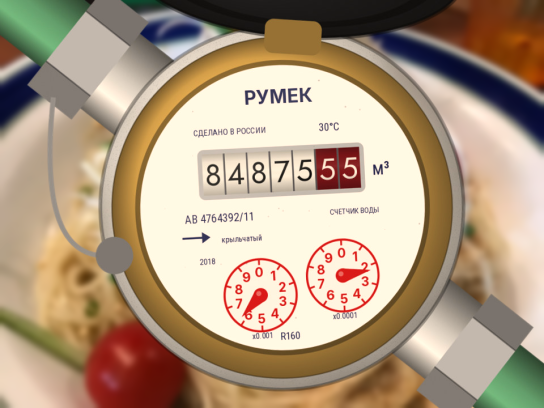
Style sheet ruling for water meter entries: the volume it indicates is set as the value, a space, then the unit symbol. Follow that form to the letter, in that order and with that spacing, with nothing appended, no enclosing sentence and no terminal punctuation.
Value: 84875.5562 m³
